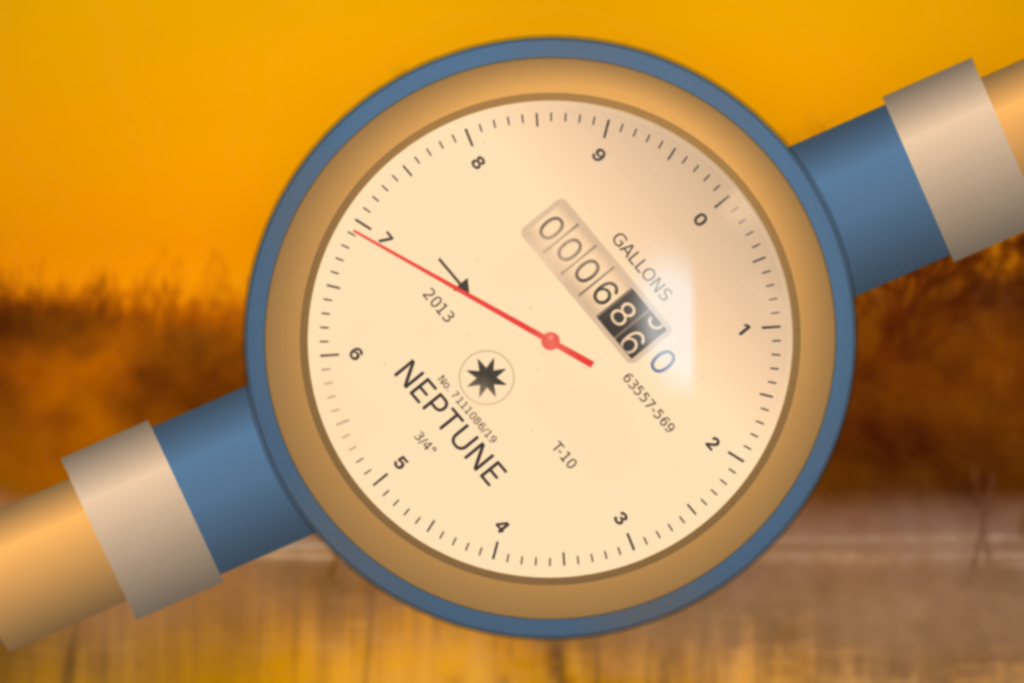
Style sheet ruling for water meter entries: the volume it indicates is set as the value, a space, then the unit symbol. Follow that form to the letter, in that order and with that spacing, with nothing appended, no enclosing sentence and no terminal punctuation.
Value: 6856.9 gal
